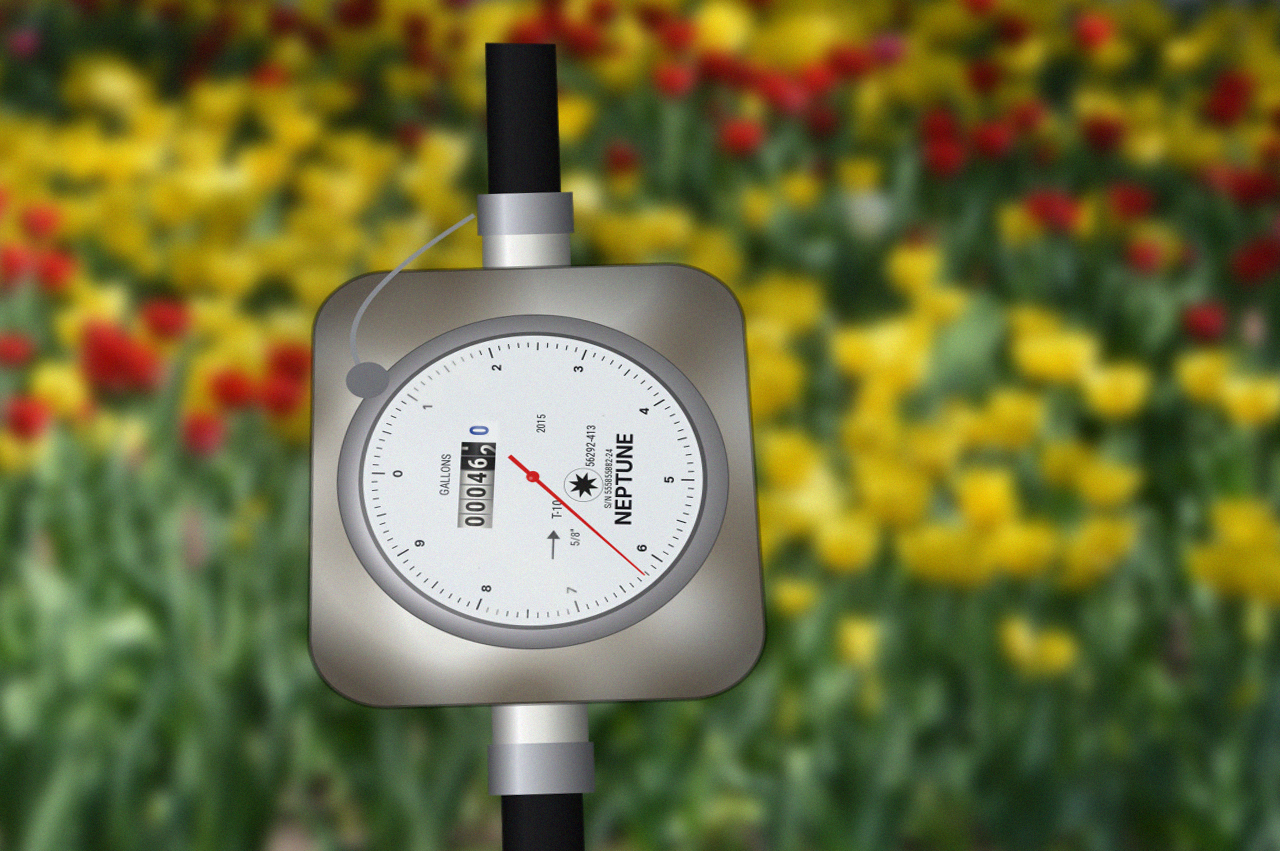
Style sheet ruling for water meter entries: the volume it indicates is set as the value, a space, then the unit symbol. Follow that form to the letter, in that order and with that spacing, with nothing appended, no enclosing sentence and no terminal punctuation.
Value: 4616.2 gal
